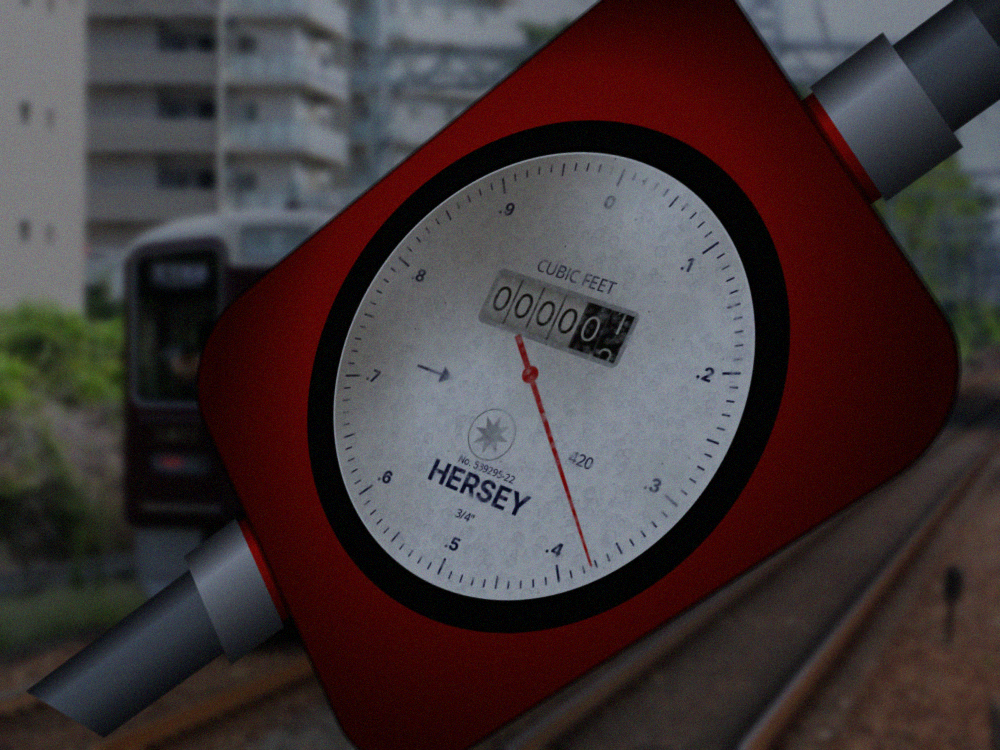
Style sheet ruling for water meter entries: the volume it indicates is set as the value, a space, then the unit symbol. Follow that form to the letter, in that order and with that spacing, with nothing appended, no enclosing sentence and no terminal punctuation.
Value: 1.37 ft³
